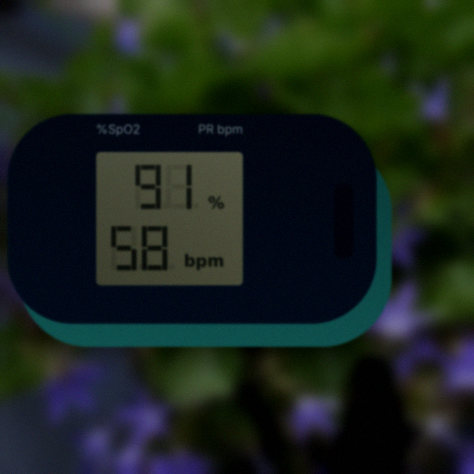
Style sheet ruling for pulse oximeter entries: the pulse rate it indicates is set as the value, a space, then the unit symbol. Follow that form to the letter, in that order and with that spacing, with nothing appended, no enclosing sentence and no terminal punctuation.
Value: 58 bpm
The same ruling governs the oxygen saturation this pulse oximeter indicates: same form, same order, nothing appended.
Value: 91 %
